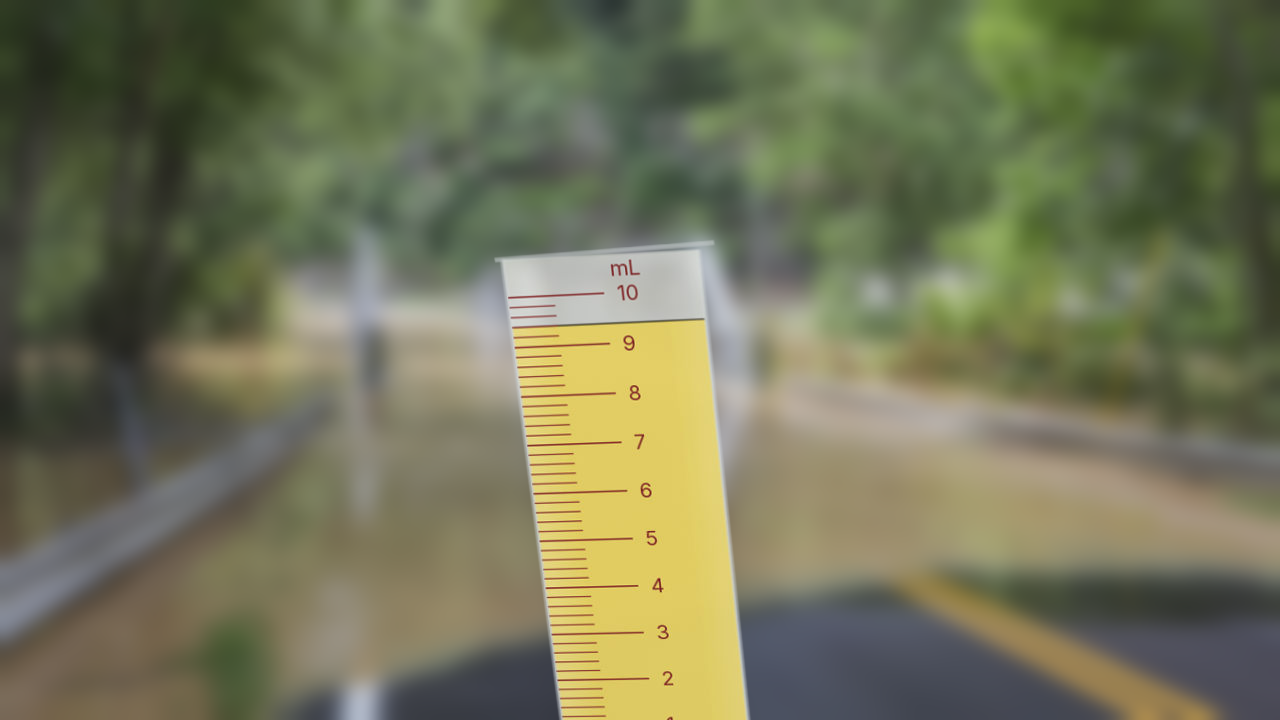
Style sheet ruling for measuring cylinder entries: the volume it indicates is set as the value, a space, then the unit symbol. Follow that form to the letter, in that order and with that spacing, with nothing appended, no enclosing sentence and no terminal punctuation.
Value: 9.4 mL
